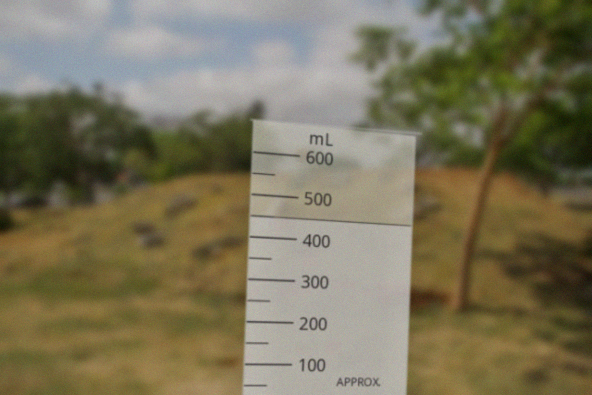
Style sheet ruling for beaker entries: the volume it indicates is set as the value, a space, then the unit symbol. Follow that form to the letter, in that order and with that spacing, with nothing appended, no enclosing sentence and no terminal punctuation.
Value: 450 mL
